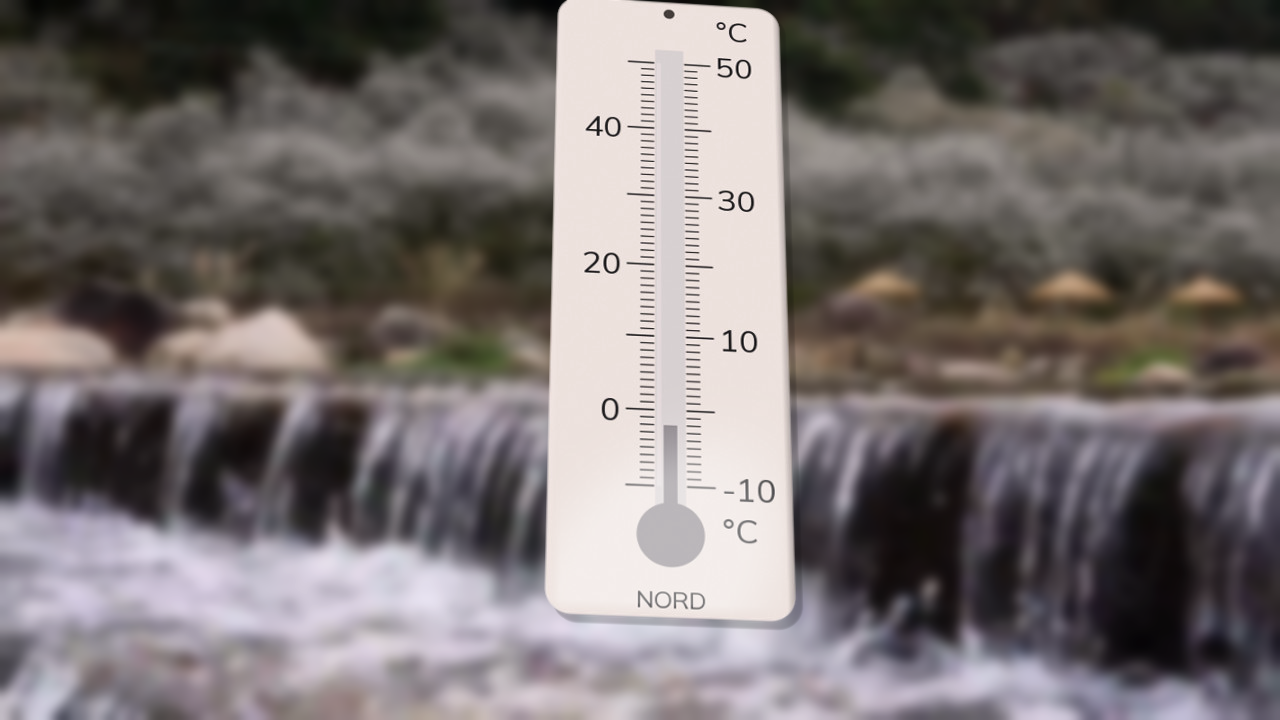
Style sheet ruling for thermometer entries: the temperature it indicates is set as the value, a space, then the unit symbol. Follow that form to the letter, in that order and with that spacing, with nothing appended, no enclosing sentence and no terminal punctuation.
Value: -2 °C
